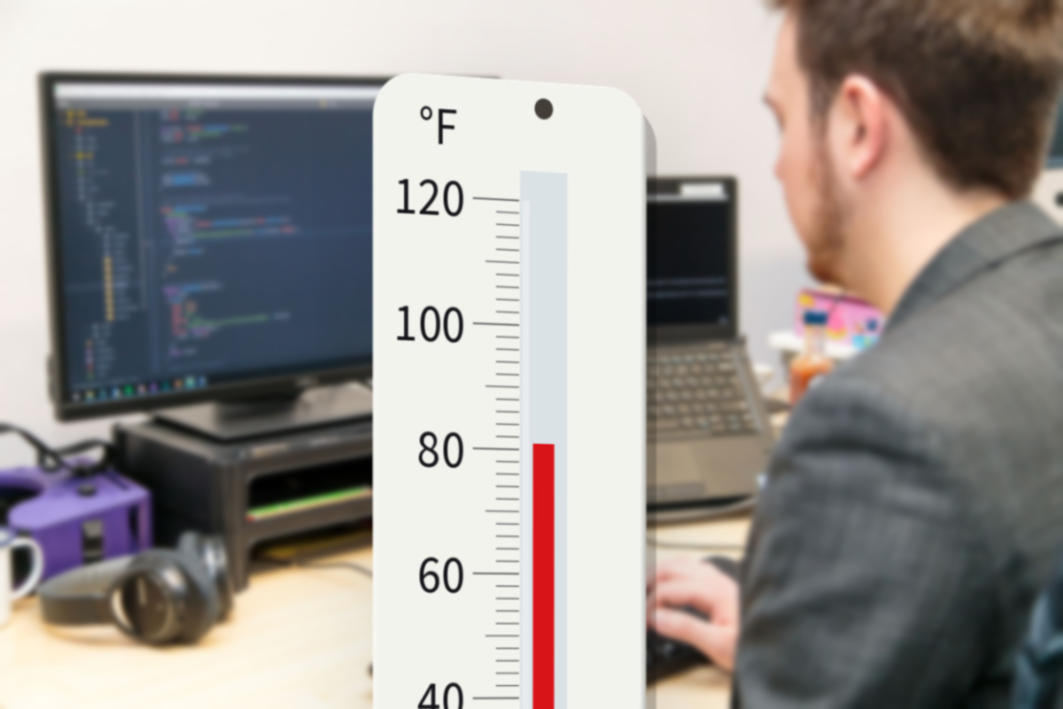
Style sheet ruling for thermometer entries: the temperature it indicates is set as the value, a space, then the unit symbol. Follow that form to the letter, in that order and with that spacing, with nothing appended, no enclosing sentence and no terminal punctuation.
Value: 81 °F
